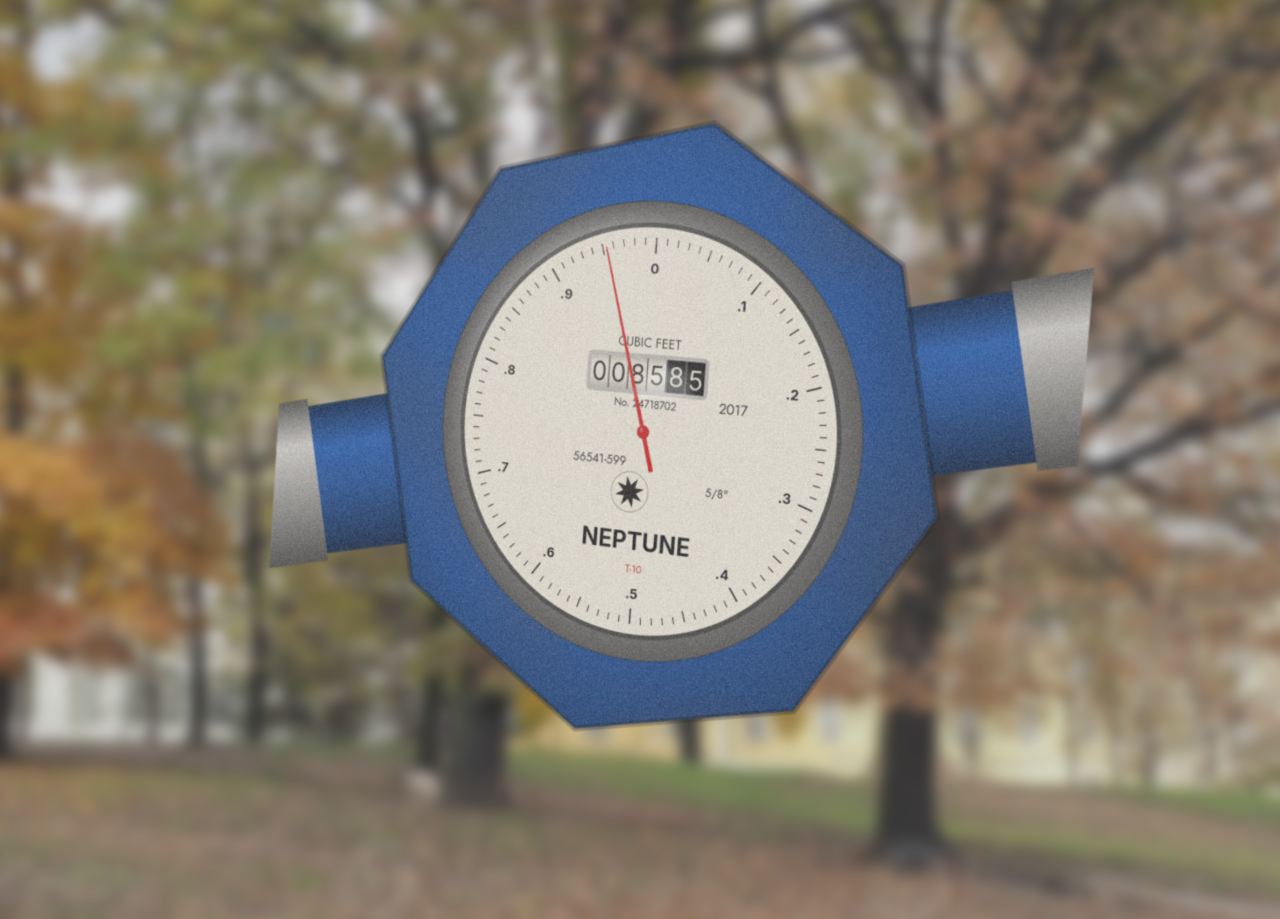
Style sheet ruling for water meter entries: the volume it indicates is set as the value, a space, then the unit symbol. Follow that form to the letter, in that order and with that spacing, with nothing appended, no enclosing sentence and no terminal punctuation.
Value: 8584.95 ft³
